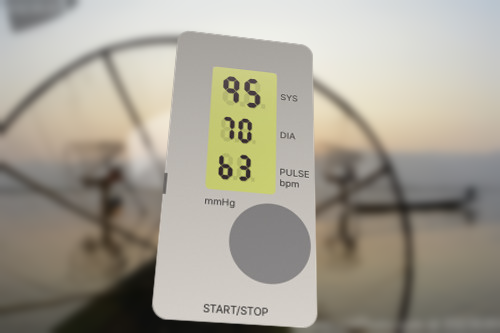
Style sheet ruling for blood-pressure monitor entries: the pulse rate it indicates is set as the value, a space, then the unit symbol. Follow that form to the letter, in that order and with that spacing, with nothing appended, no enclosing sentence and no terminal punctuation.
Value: 63 bpm
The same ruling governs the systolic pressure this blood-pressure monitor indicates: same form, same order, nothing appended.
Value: 95 mmHg
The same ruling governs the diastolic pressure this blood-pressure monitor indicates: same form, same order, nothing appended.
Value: 70 mmHg
